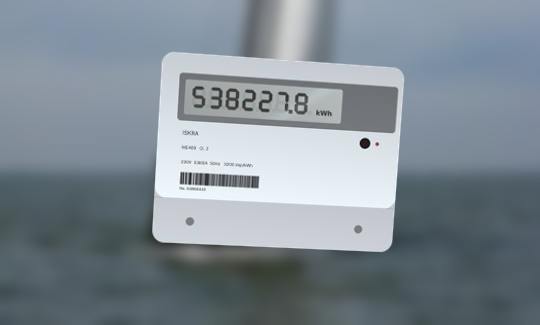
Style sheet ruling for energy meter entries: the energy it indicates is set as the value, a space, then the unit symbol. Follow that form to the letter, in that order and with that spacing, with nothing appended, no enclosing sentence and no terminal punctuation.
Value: 538227.8 kWh
